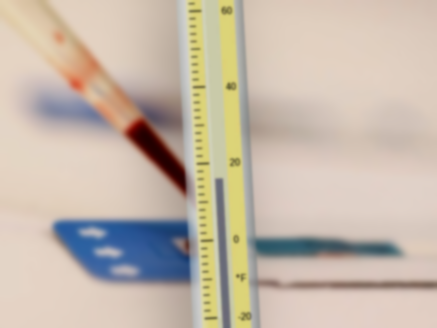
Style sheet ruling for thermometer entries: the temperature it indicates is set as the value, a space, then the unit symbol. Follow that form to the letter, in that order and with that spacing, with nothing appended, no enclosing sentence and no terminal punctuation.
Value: 16 °F
